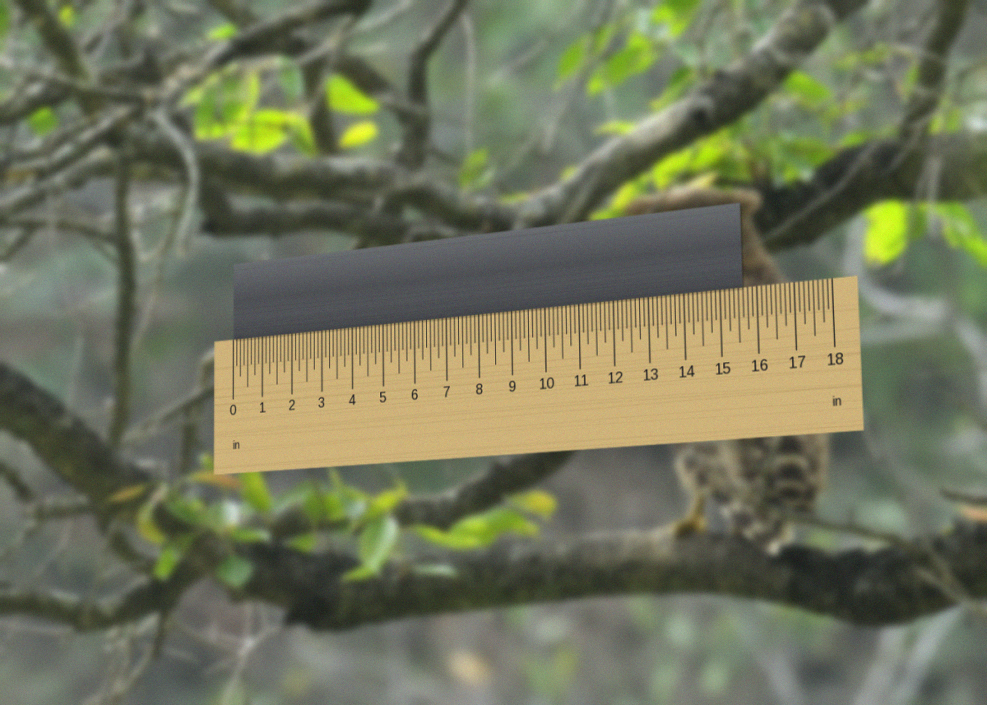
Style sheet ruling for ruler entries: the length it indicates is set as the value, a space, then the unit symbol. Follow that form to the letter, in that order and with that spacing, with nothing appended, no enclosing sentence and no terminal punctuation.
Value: 15.625 in
